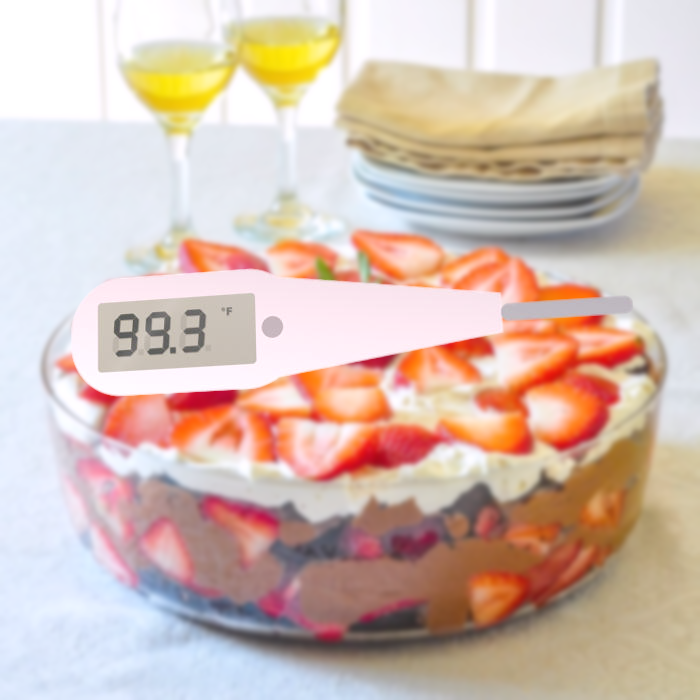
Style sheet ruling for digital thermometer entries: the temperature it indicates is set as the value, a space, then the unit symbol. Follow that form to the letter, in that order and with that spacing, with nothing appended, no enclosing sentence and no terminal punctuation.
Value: 99.3 °F
